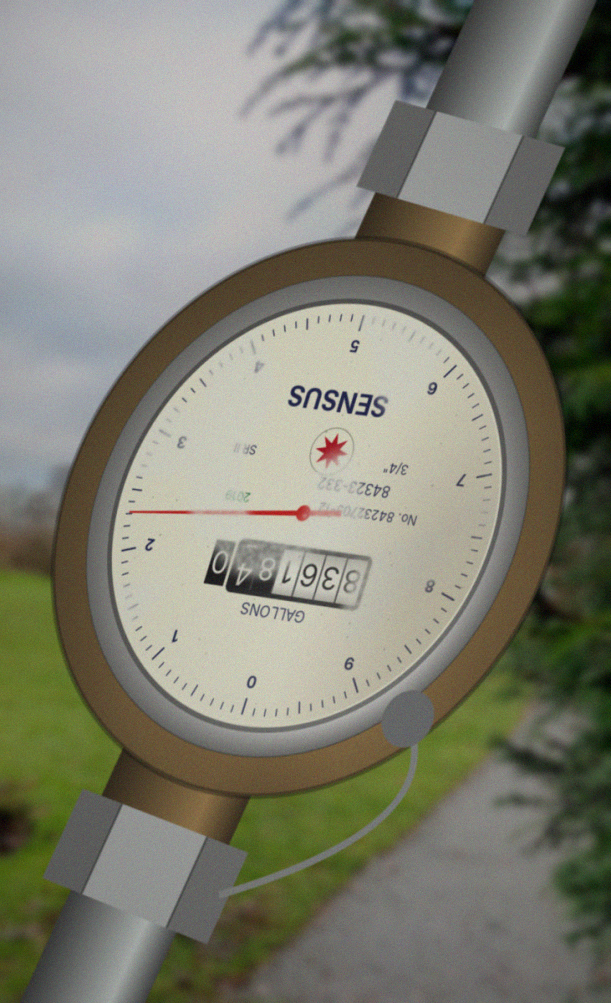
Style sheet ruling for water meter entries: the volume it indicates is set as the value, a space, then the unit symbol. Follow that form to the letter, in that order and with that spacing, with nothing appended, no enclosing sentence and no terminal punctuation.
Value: 8361842.3 gal
